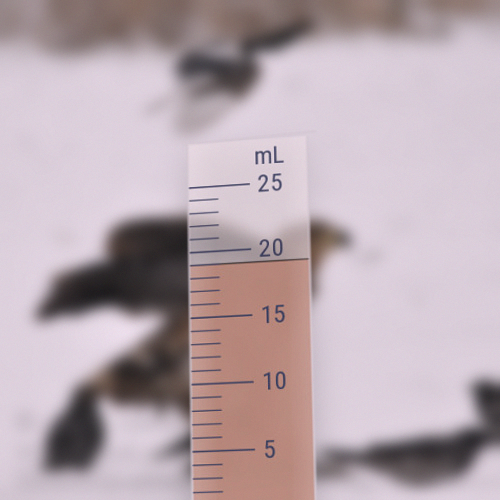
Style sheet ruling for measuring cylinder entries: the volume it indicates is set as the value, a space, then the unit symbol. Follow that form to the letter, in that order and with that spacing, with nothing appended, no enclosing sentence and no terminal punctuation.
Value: 19 mL
